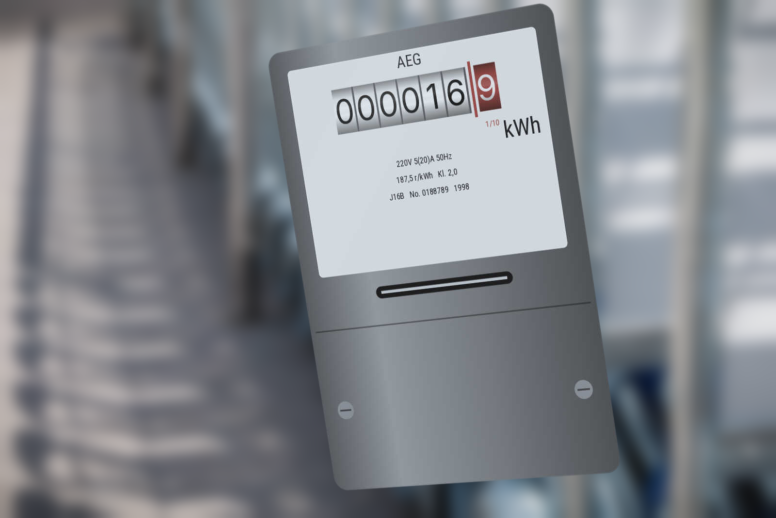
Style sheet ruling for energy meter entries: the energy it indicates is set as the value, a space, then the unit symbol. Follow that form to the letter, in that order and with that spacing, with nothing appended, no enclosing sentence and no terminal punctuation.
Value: 16.9 kWh
